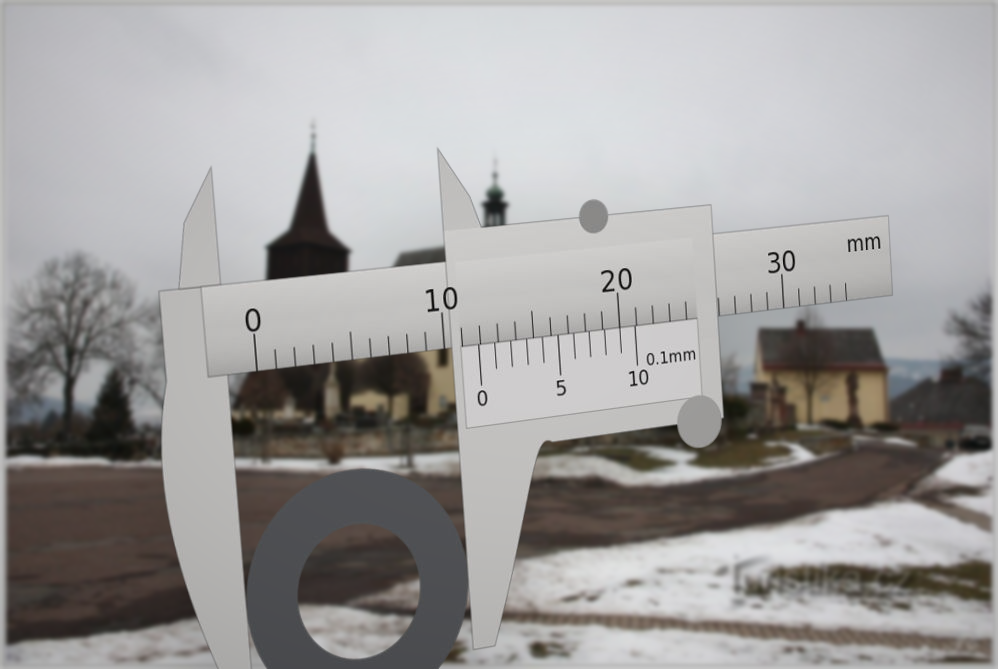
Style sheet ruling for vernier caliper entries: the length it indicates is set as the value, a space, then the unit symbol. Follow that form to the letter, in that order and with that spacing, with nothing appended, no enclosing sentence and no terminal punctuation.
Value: 11.9 mm
